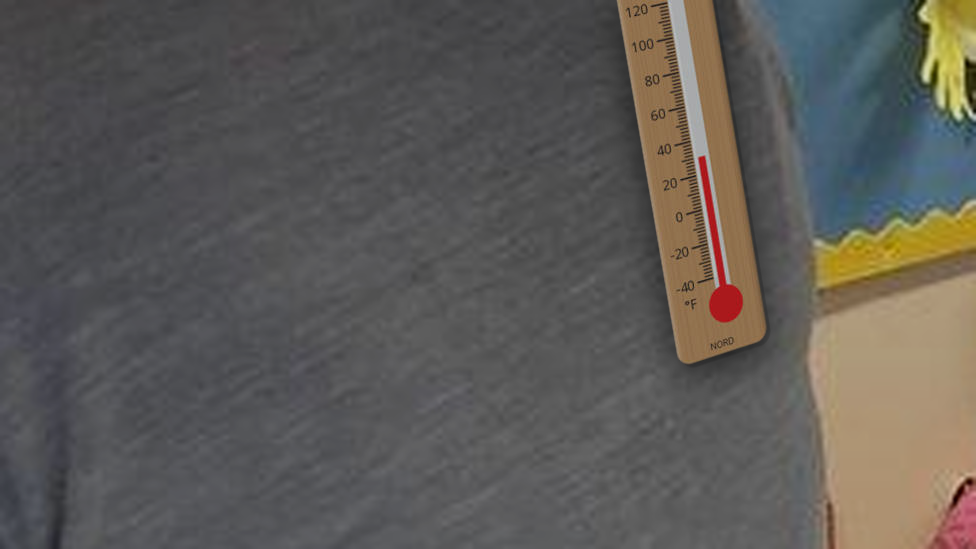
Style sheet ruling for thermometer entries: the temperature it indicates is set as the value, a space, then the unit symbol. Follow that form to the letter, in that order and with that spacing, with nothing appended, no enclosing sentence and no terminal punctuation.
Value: 30 °F
